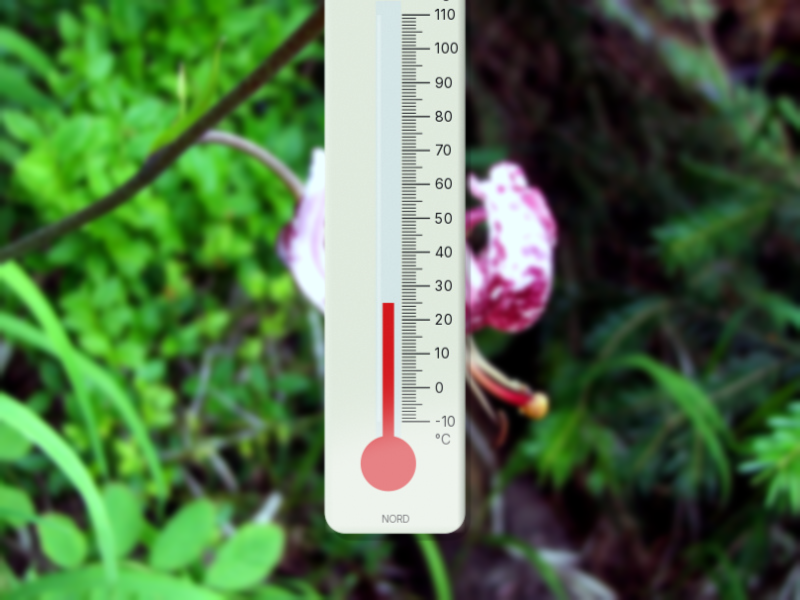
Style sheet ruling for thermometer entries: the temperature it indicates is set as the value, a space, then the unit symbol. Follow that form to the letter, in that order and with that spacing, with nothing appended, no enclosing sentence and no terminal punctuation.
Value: 25 °C
